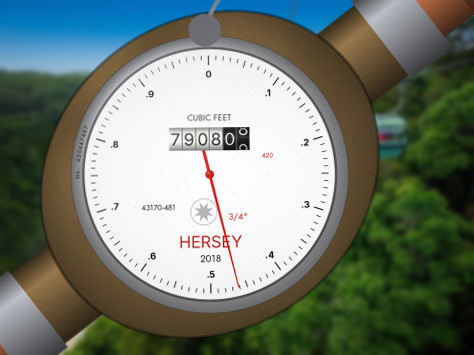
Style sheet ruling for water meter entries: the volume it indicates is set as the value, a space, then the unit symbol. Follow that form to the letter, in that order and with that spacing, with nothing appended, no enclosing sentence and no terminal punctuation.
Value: 790808.46 ft³
